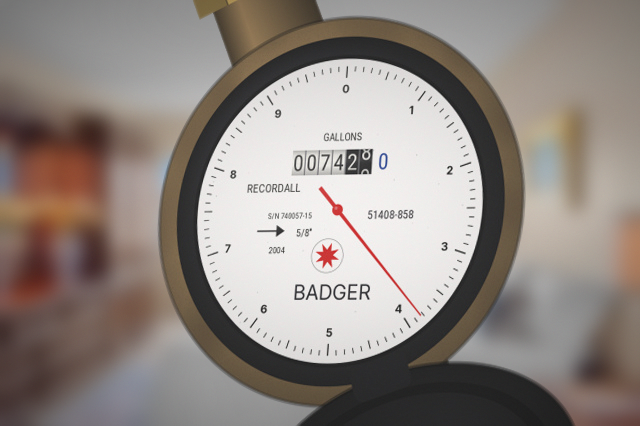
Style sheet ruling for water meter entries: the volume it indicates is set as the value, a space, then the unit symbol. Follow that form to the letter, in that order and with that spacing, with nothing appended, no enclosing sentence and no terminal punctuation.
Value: 74283.8 gal
